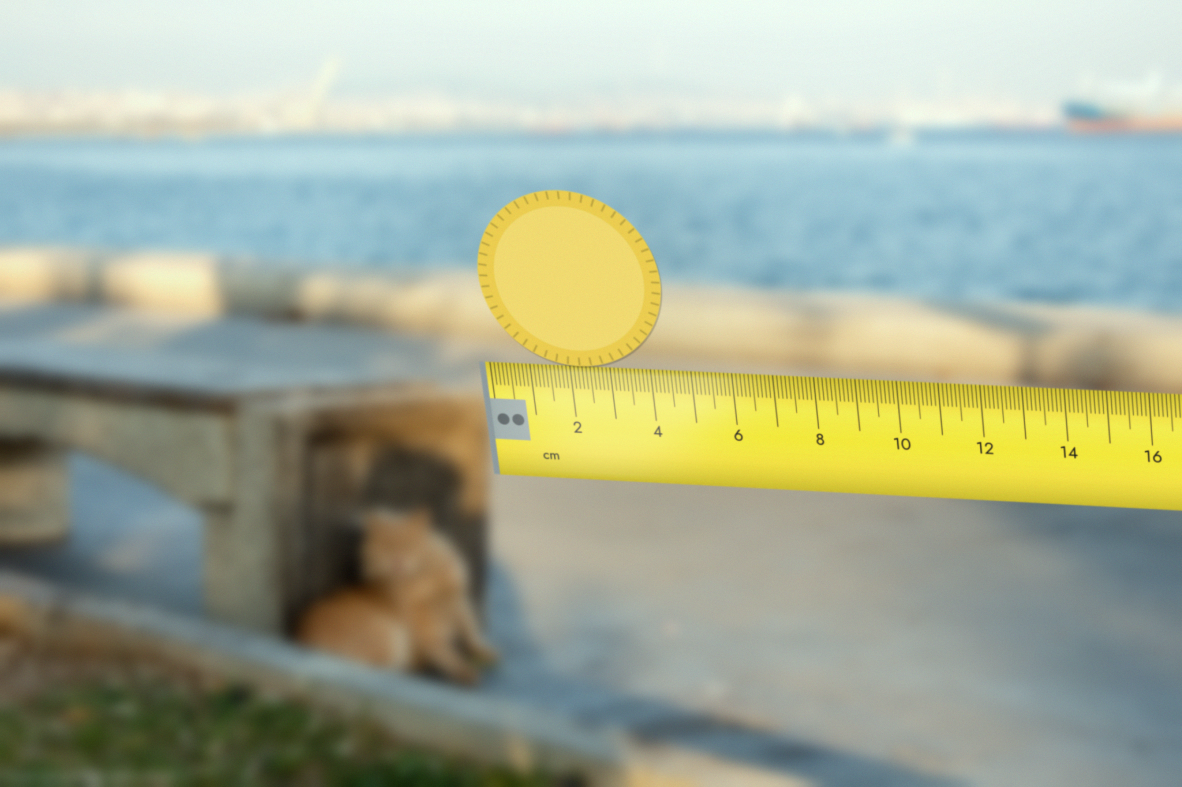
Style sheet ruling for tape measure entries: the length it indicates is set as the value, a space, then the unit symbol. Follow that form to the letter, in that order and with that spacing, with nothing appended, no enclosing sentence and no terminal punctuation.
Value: 4.5 cm
